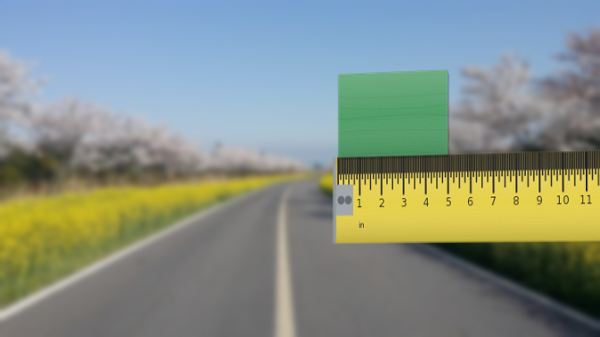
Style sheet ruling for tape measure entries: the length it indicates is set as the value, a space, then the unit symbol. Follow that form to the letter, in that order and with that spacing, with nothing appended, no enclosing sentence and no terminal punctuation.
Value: 5 in
